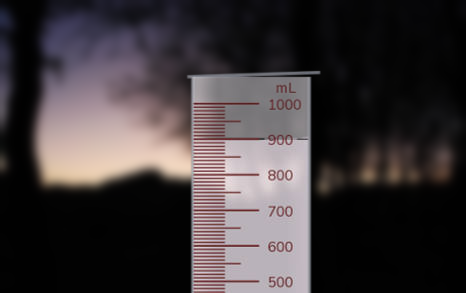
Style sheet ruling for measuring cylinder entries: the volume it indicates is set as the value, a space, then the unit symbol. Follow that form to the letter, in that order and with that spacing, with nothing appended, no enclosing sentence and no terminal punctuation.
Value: 900 mL
